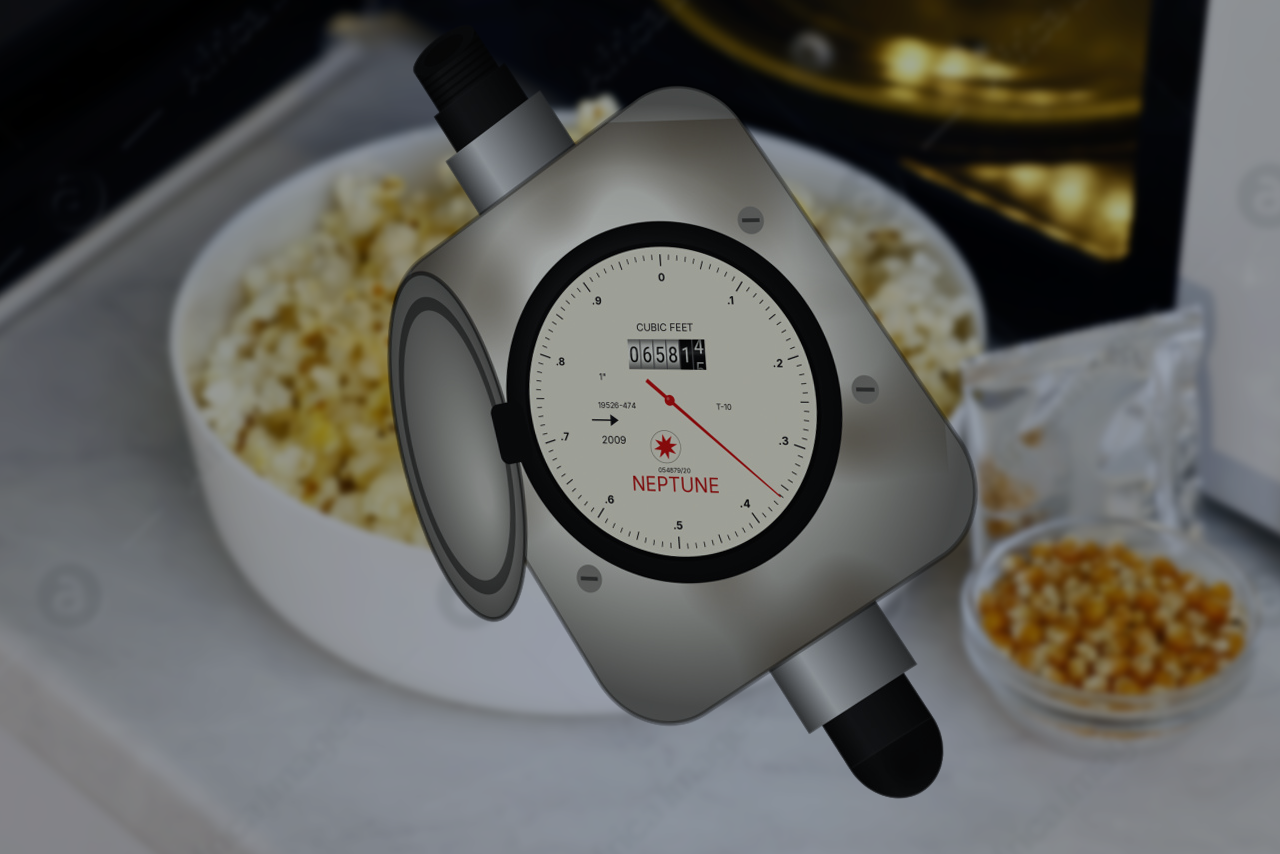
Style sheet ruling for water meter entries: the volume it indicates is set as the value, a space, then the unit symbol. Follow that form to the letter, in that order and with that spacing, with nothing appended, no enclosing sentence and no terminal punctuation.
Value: 65814.36 ft³
